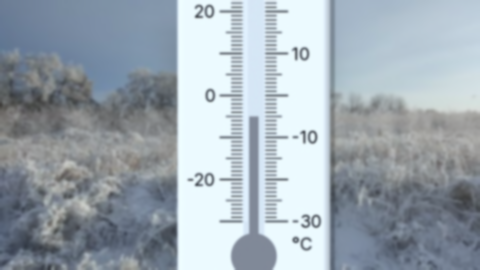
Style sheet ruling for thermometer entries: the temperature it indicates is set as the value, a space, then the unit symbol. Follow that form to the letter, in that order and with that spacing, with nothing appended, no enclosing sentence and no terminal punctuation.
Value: -5 °C
